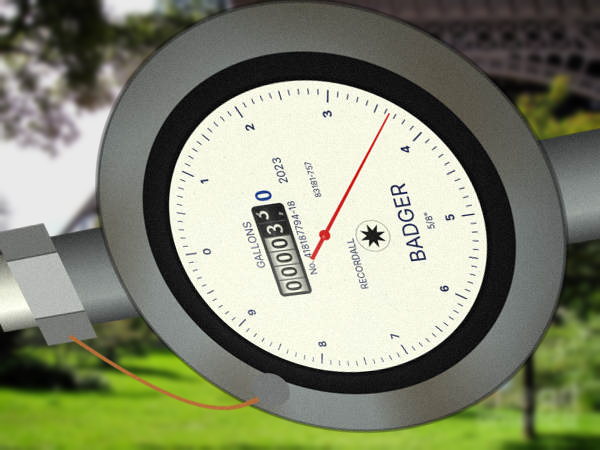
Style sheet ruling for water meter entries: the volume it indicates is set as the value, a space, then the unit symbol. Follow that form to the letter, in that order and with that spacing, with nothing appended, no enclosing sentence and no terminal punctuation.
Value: 333.6 gal
